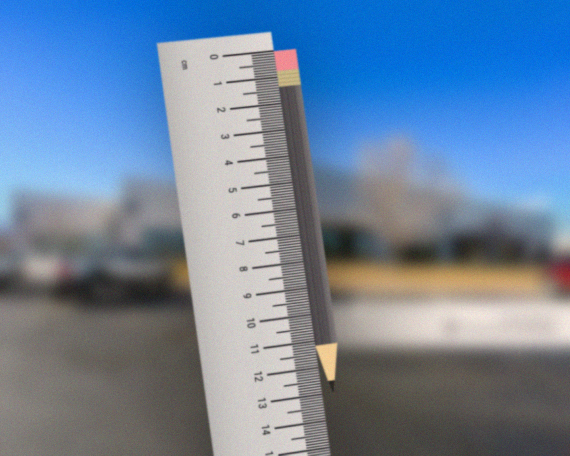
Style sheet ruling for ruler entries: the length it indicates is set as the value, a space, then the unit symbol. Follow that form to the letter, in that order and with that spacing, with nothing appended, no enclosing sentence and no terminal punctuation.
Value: 13 cm
